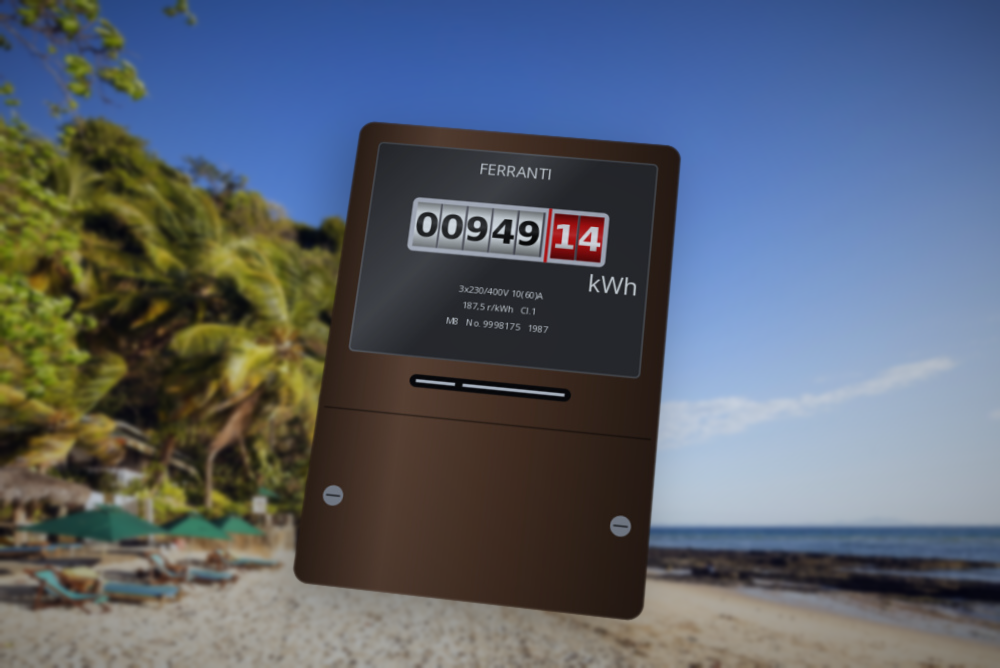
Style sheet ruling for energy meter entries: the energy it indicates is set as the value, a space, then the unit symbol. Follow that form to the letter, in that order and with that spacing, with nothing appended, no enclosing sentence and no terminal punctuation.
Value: 949.14 kWh
